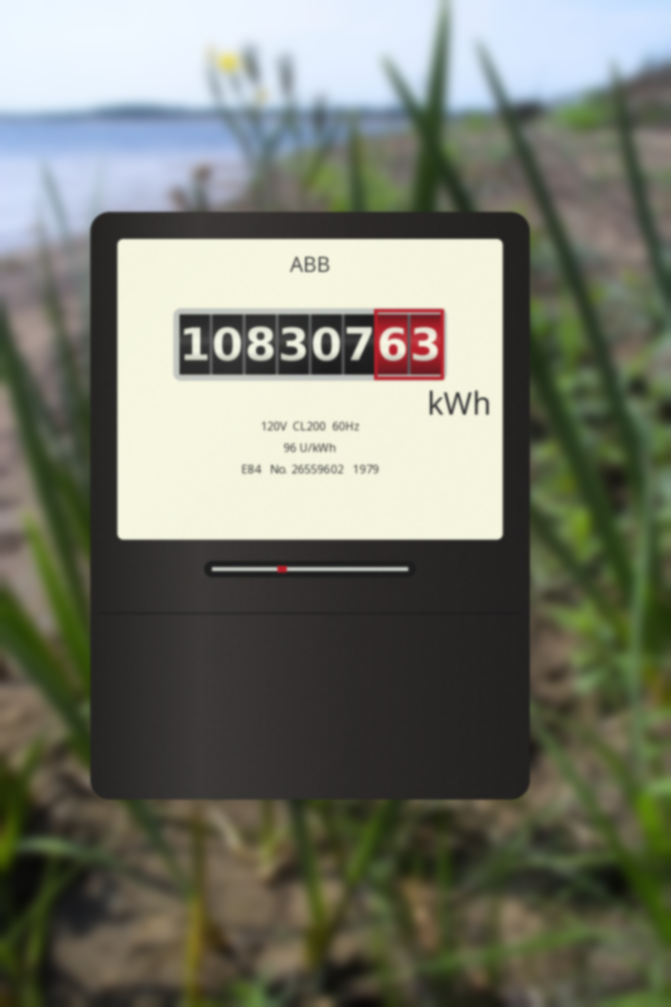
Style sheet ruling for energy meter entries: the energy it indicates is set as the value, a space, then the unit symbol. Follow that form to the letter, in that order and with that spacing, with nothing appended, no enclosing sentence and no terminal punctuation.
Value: 108307.63 kWh
